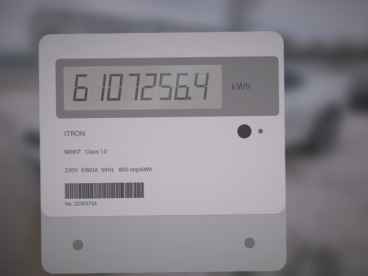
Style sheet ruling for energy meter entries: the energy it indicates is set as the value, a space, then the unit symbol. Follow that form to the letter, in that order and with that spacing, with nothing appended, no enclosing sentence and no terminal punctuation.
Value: 6107256.4 kWh
